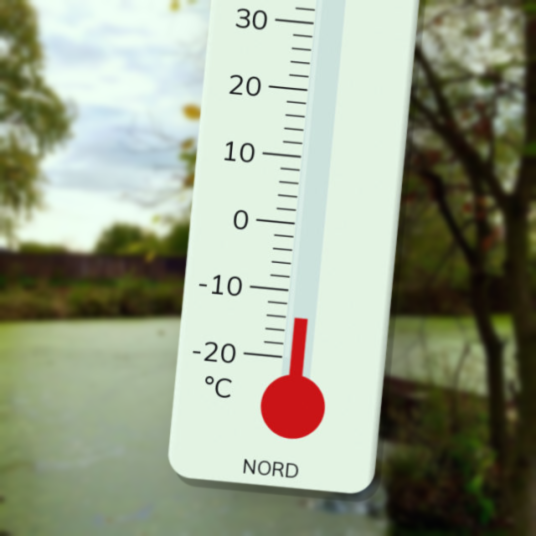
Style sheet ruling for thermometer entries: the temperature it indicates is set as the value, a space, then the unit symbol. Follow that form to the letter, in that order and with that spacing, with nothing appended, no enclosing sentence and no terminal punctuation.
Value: -14 °C
